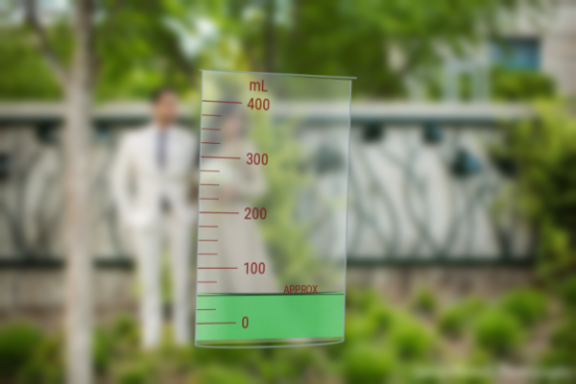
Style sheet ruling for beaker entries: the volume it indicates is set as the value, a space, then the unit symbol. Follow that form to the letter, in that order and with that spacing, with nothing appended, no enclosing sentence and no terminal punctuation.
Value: 50 mL
